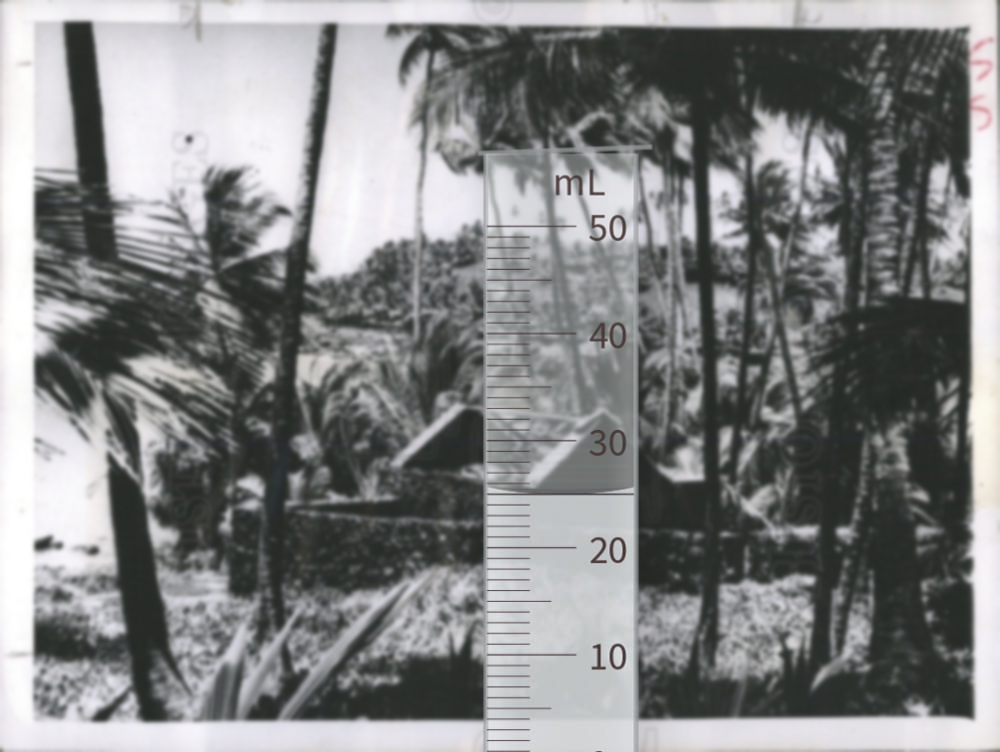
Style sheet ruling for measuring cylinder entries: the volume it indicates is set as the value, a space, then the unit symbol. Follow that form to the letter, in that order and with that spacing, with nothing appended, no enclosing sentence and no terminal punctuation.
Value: 25 mL
